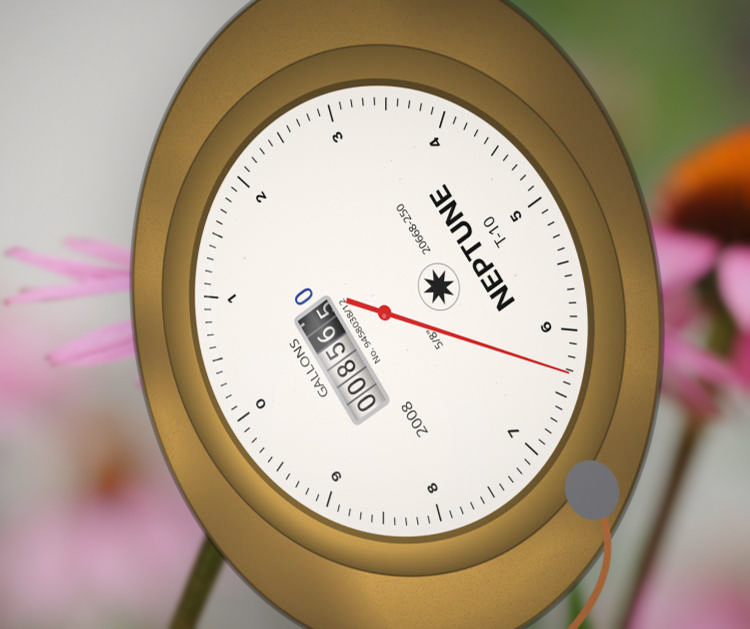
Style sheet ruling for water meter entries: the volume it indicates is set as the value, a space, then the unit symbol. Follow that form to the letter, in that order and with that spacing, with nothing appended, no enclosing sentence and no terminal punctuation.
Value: 85646.3 gal
